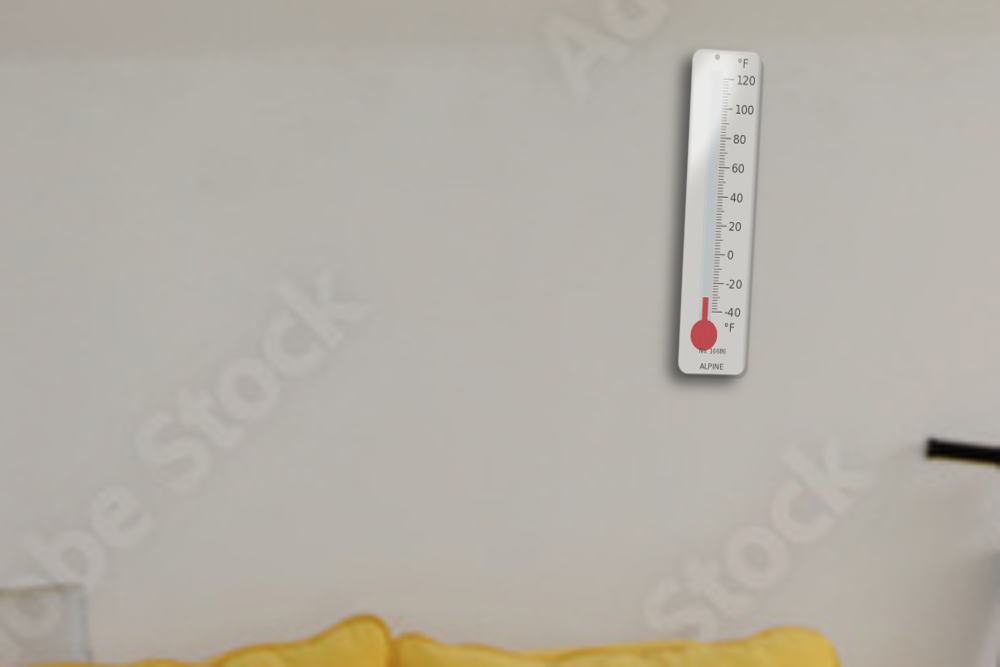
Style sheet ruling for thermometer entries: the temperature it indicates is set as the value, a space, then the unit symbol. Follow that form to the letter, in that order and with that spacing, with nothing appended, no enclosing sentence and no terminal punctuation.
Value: -30 °F
